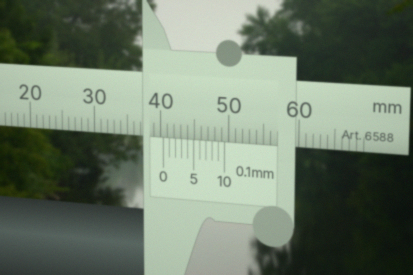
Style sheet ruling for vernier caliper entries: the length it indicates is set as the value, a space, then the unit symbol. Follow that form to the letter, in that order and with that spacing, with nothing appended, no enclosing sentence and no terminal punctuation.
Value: 40.4 mm
